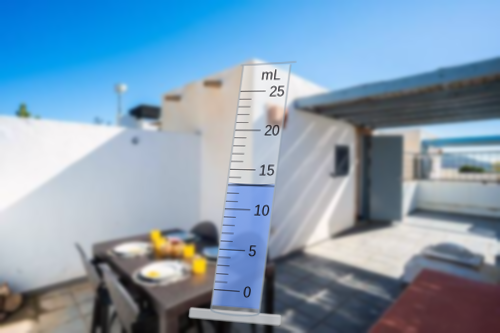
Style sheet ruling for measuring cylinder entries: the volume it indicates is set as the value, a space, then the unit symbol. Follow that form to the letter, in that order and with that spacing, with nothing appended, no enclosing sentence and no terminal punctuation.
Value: 13 mL
